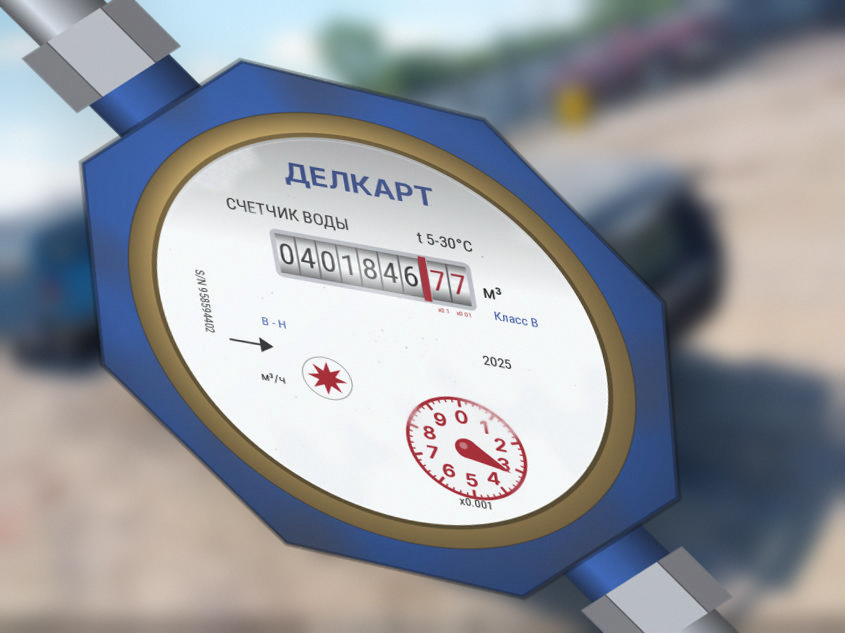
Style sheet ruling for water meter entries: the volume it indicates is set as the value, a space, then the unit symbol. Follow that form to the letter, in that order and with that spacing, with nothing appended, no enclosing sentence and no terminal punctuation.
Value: 401846.773 m³
